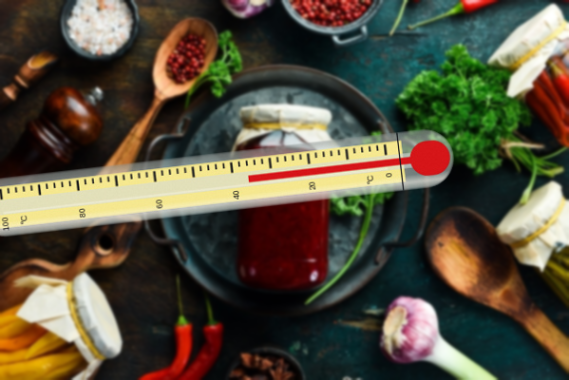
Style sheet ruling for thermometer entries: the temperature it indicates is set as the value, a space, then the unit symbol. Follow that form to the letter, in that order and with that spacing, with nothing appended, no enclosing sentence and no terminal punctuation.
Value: 36 °C
